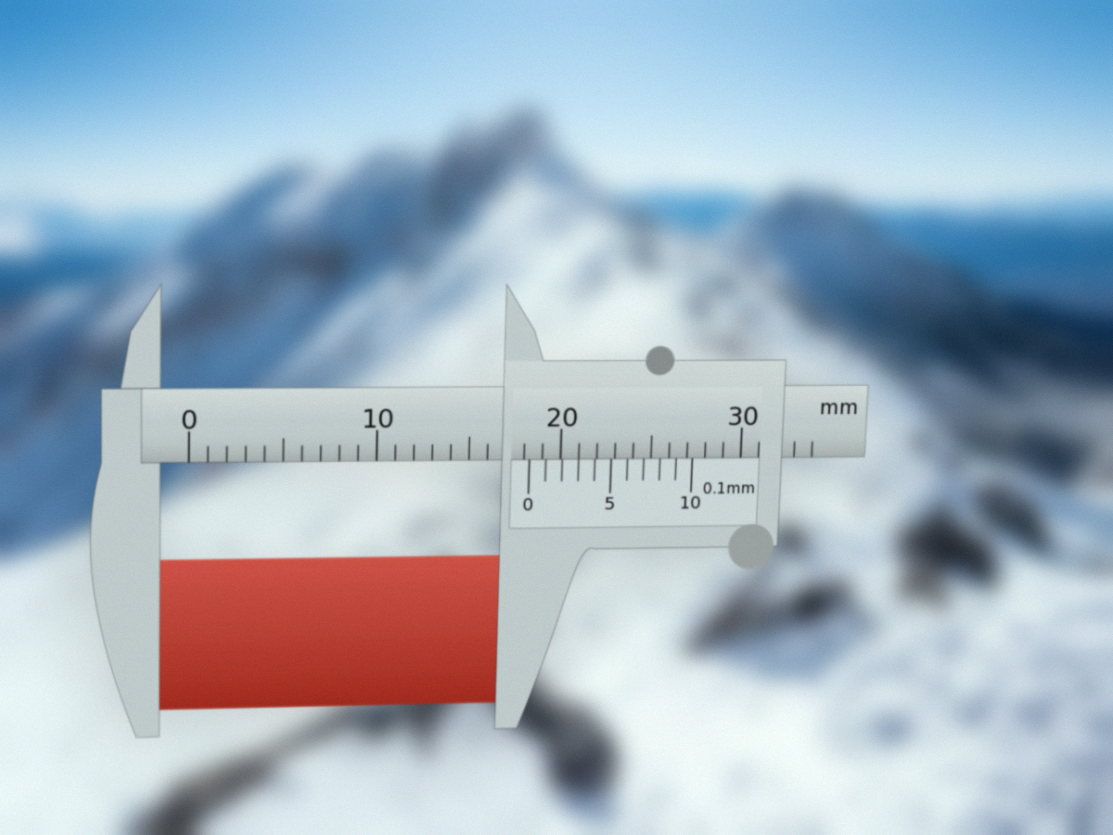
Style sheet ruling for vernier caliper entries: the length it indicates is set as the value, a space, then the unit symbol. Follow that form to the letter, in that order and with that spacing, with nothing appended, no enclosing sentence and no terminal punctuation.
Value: 18.3 mm
